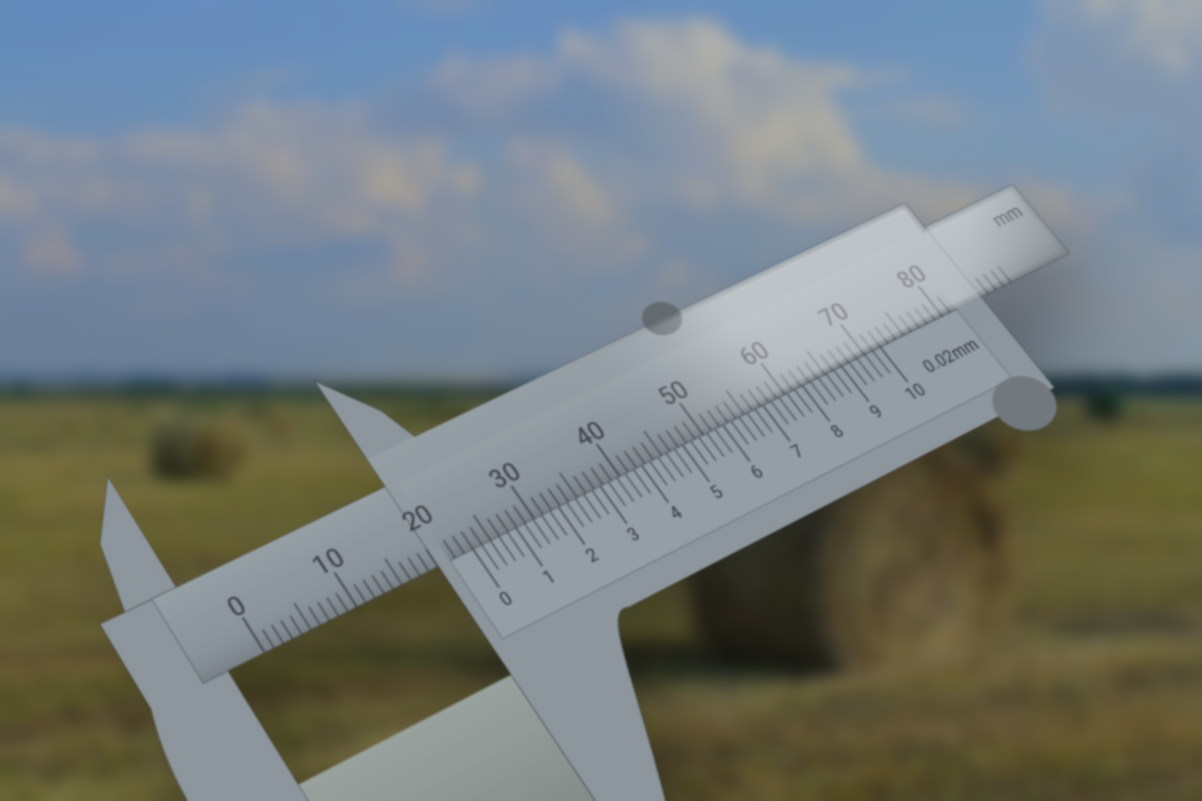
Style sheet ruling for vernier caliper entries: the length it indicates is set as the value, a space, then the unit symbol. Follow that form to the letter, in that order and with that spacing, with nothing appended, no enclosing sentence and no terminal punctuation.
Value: 23.0 mm
